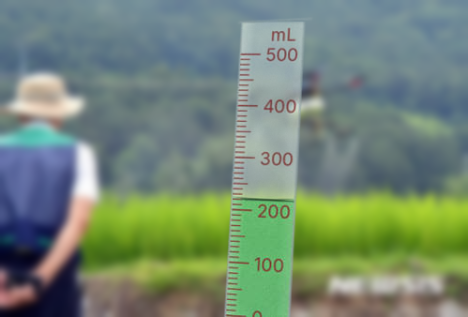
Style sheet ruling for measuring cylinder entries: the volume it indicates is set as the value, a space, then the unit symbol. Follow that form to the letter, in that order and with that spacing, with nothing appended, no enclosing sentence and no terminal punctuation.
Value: 220 mL
